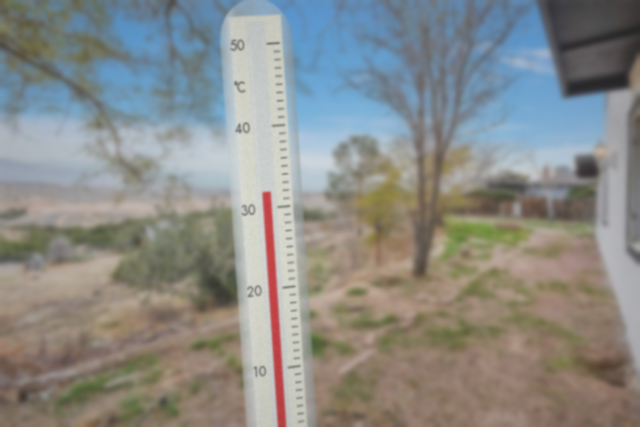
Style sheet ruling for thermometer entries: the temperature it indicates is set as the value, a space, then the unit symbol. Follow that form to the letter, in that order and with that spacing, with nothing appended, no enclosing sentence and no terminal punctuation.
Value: 32 °C
